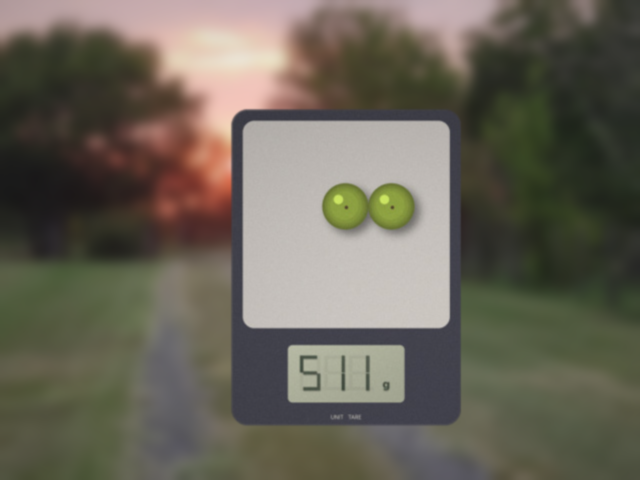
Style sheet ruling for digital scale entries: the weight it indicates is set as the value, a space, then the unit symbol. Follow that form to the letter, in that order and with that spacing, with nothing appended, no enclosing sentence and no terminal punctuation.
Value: 511 g
